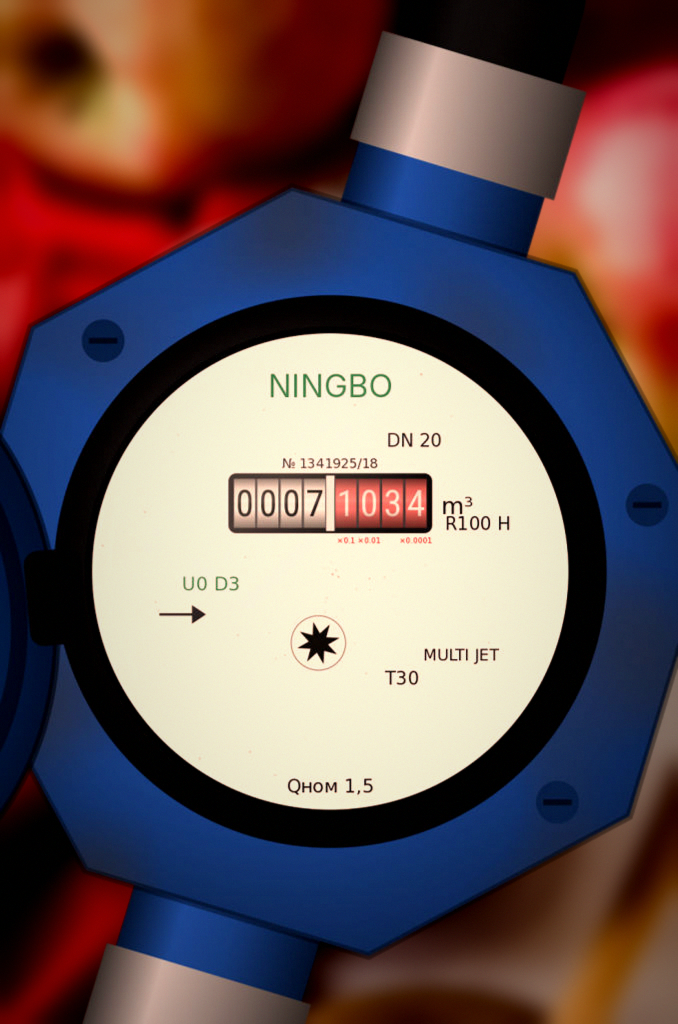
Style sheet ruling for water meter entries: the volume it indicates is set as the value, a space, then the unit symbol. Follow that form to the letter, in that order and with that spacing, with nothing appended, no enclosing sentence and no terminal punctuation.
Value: 7.1034 m³
